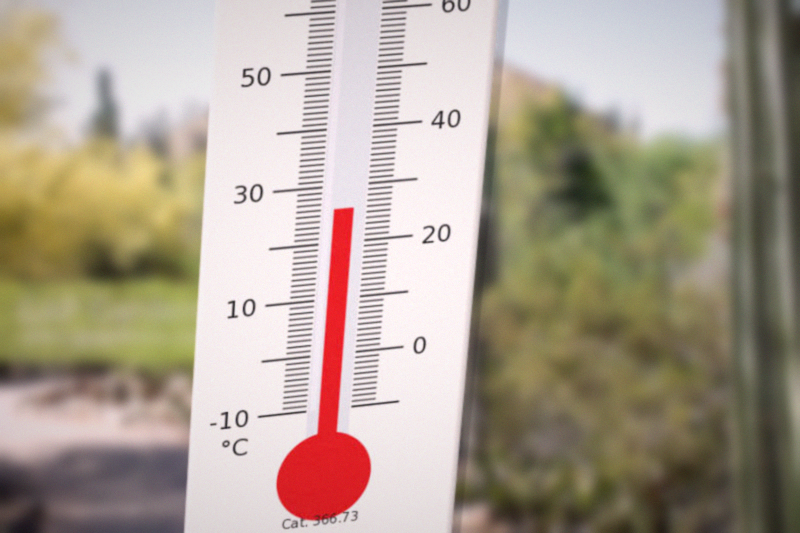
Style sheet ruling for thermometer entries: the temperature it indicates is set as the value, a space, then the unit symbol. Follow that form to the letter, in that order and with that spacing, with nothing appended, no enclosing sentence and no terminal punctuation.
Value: 26 °C
